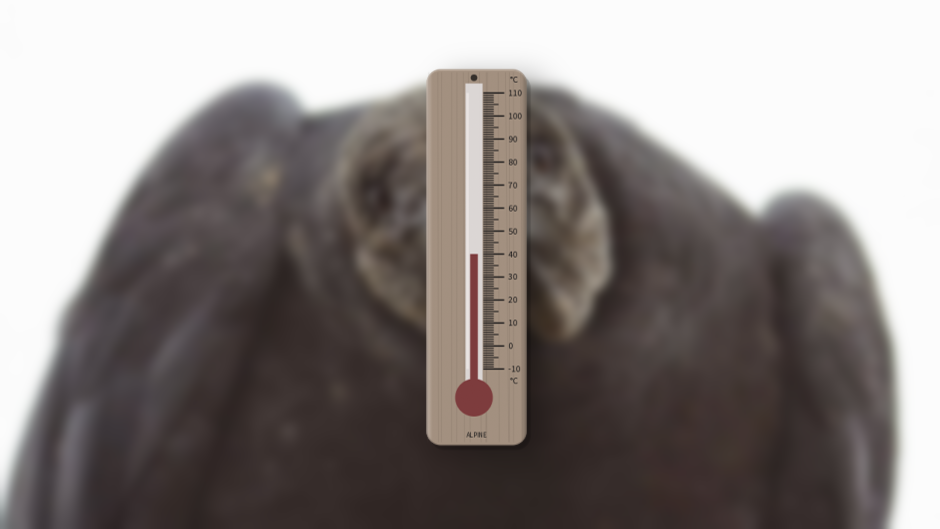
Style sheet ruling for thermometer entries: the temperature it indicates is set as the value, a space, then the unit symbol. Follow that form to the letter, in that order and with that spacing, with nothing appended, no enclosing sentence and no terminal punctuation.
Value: 40 °C
